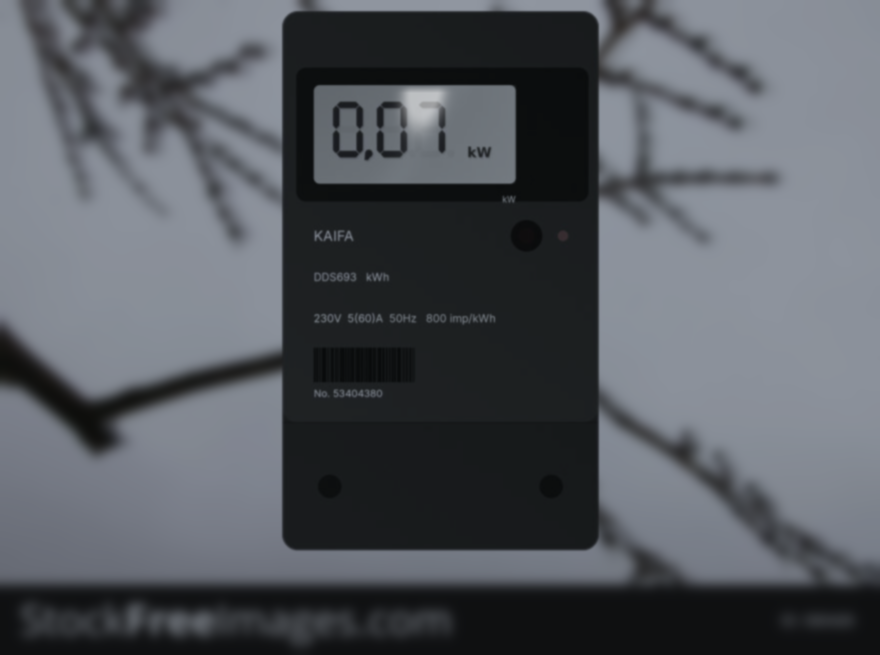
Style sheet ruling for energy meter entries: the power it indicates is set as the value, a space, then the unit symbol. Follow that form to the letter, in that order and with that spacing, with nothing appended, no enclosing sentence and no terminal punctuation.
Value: 0.07 kW
